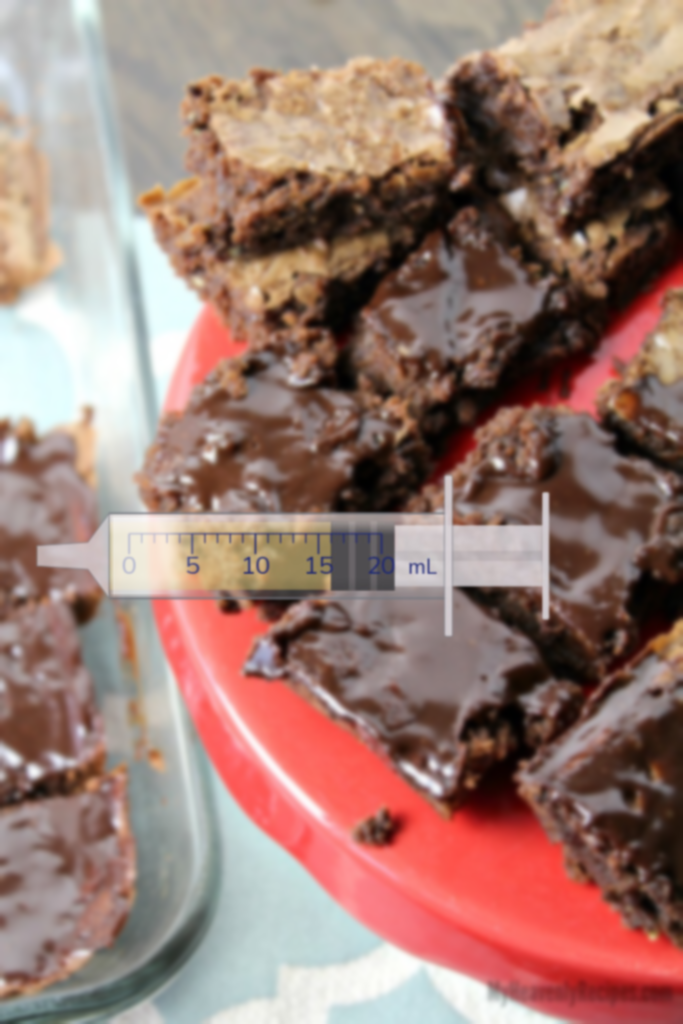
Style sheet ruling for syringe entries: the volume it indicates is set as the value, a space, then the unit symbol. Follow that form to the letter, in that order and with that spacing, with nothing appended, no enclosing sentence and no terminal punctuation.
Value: 16 mL
